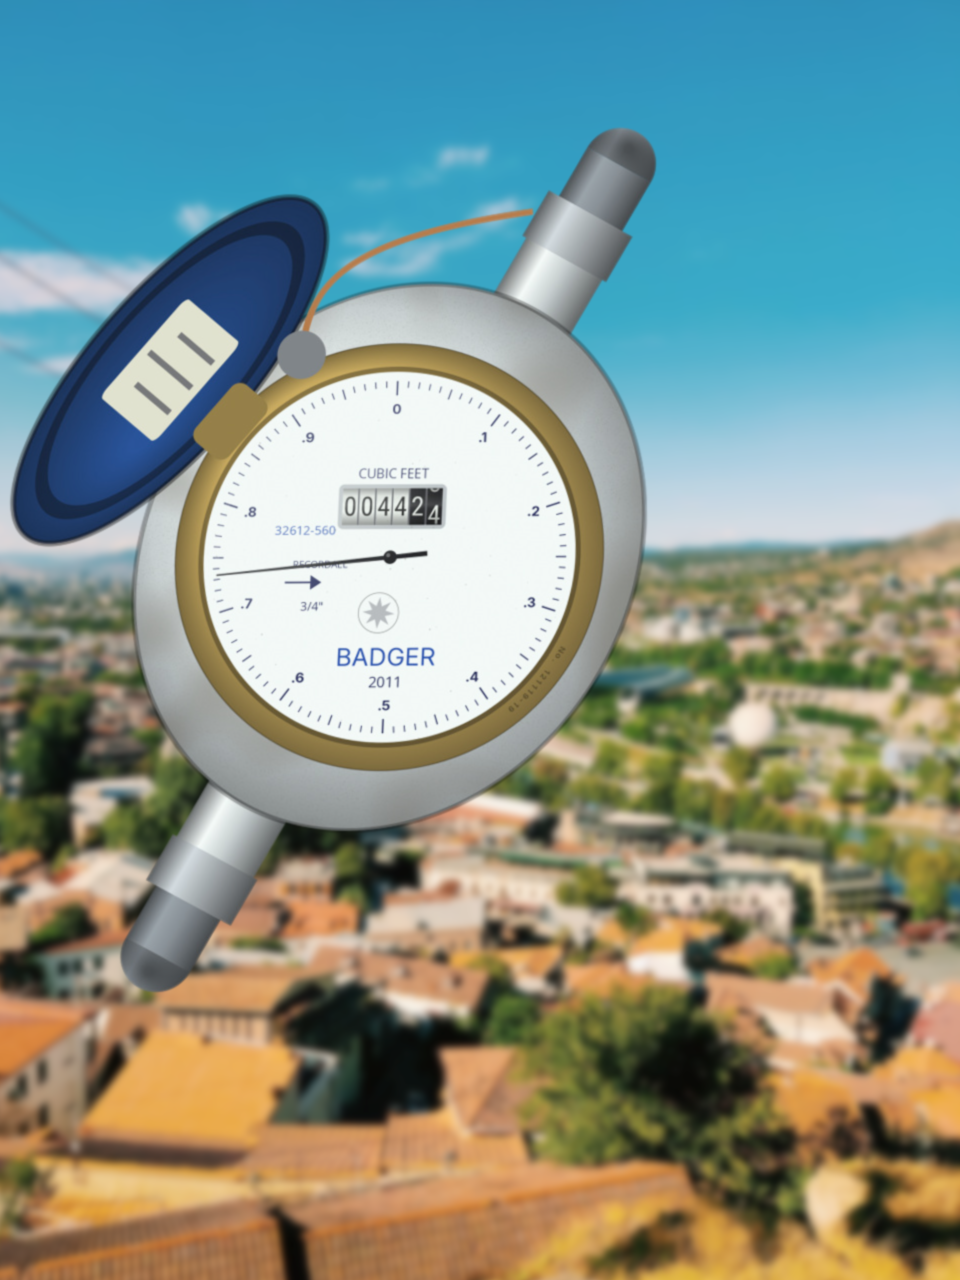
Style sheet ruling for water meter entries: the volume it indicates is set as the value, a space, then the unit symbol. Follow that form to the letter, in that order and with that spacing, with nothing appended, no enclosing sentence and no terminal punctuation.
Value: 4423.73 ft³
